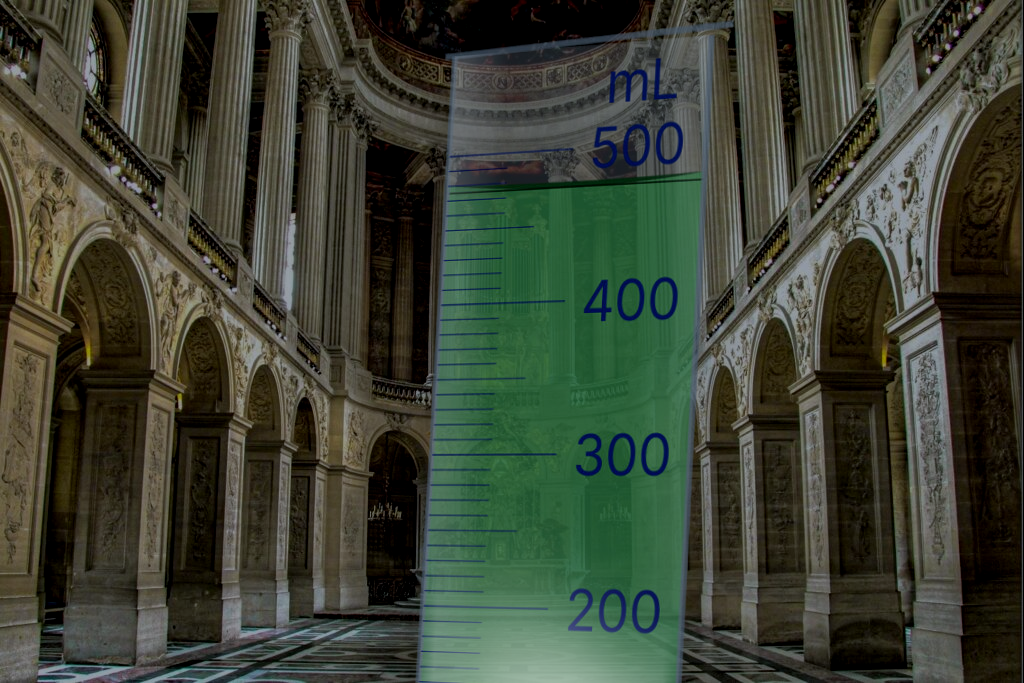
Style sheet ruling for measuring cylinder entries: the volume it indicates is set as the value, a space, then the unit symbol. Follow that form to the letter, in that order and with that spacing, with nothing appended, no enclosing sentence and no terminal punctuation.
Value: 475 mL
